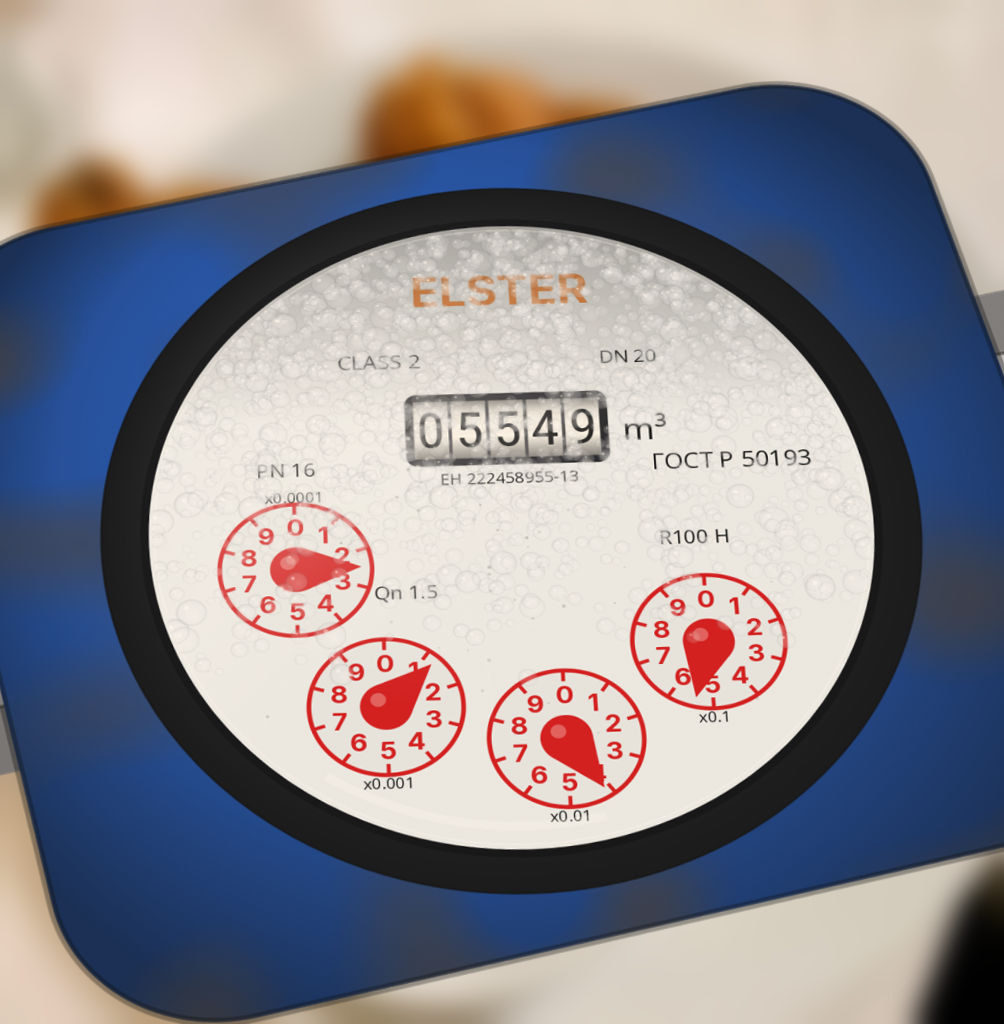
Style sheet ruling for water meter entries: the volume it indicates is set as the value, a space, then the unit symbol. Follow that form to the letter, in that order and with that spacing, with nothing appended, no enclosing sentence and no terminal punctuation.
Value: 5549.5412 m³
